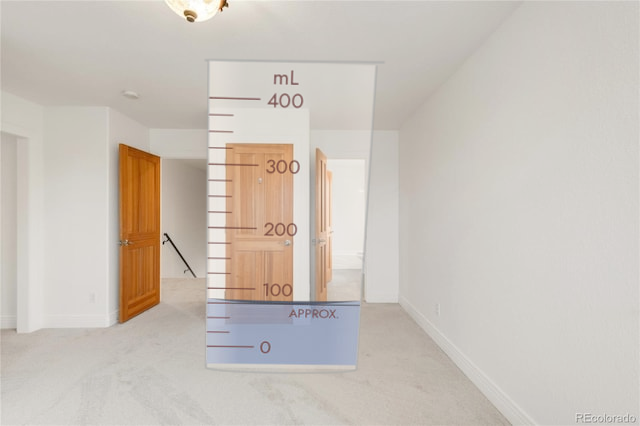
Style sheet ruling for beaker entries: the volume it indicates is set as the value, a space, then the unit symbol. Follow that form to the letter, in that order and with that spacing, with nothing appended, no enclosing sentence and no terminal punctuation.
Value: 75 mL
